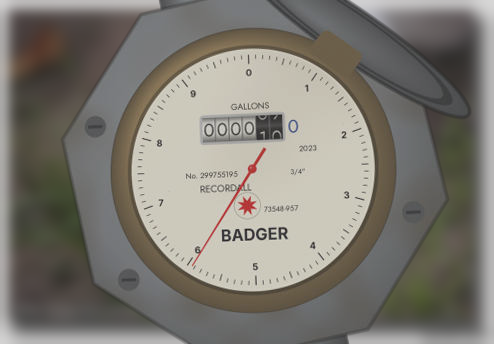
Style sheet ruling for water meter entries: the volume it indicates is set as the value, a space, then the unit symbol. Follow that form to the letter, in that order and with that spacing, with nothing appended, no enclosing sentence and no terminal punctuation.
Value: 95.9 gal
